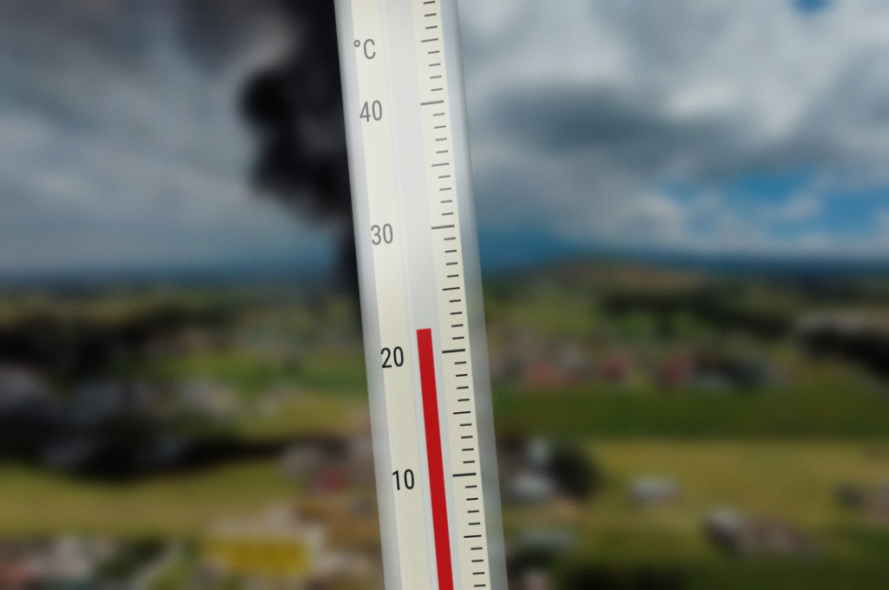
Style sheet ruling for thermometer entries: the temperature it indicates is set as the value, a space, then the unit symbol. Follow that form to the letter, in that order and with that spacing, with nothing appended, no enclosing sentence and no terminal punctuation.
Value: 22 °C
